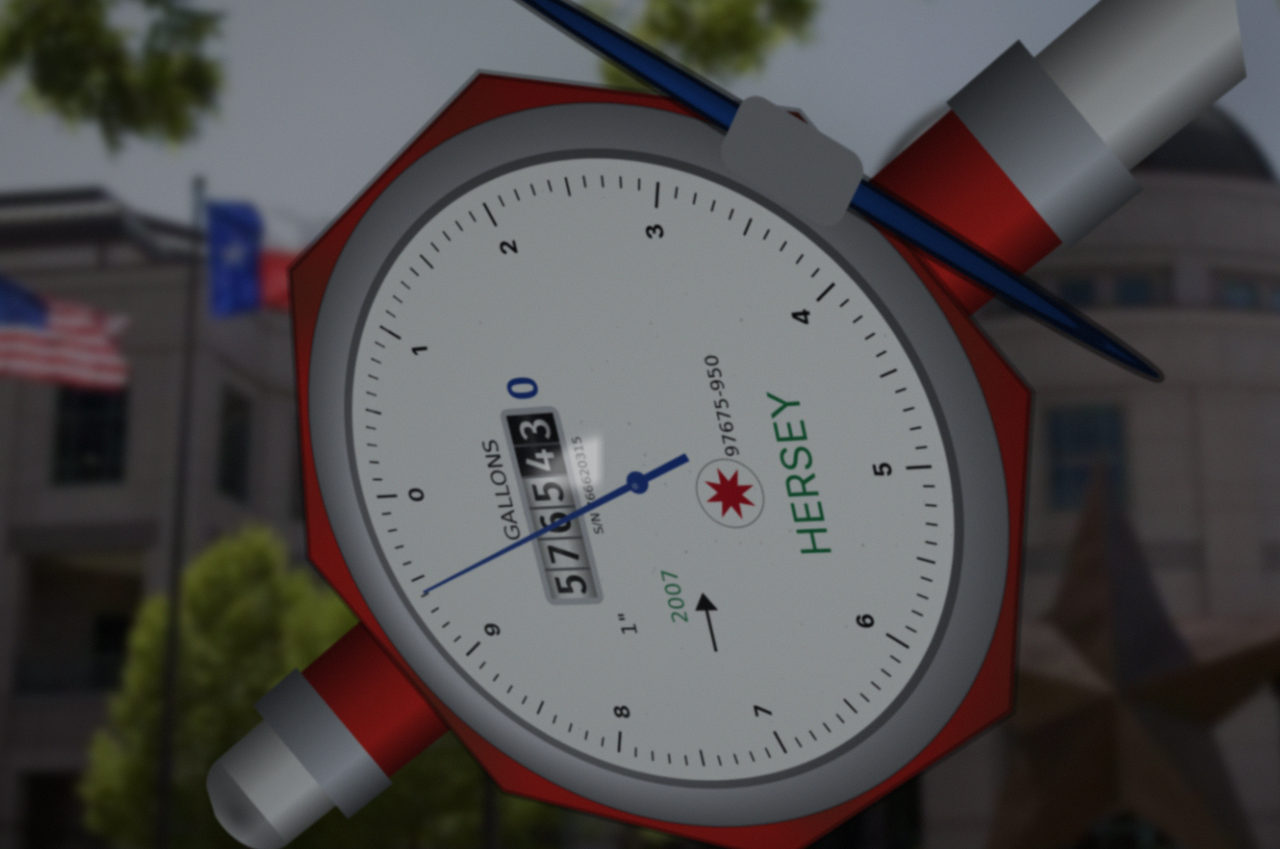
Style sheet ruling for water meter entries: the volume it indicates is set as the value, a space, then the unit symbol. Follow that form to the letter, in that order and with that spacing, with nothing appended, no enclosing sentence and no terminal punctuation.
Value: 5765429.4 gal
